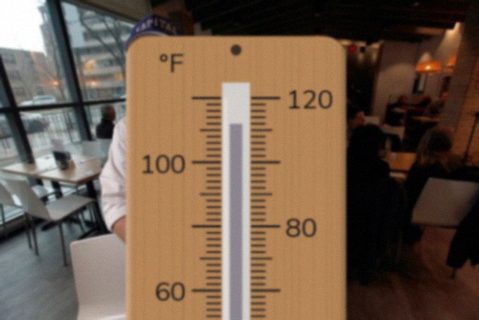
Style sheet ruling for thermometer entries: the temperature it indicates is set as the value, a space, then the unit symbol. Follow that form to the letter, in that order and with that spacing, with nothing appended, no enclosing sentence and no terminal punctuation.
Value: 112 °F
